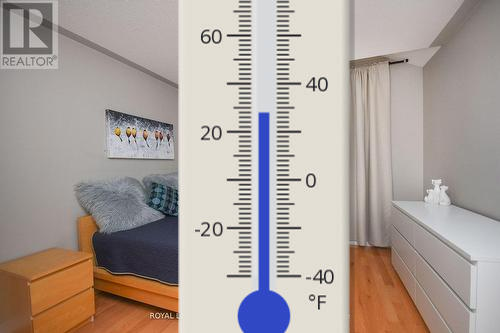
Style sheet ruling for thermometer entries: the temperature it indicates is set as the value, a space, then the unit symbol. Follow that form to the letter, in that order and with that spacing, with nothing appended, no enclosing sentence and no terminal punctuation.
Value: 28 °F
